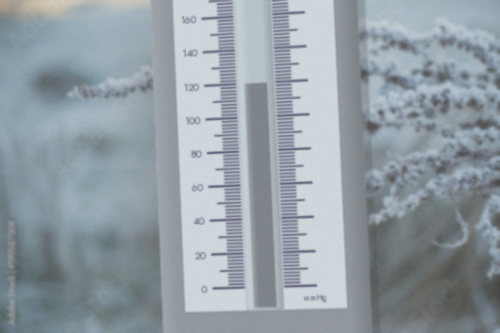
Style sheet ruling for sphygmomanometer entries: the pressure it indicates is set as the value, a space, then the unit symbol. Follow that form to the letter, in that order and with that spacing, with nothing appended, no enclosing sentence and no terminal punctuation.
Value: 120 mmHg
